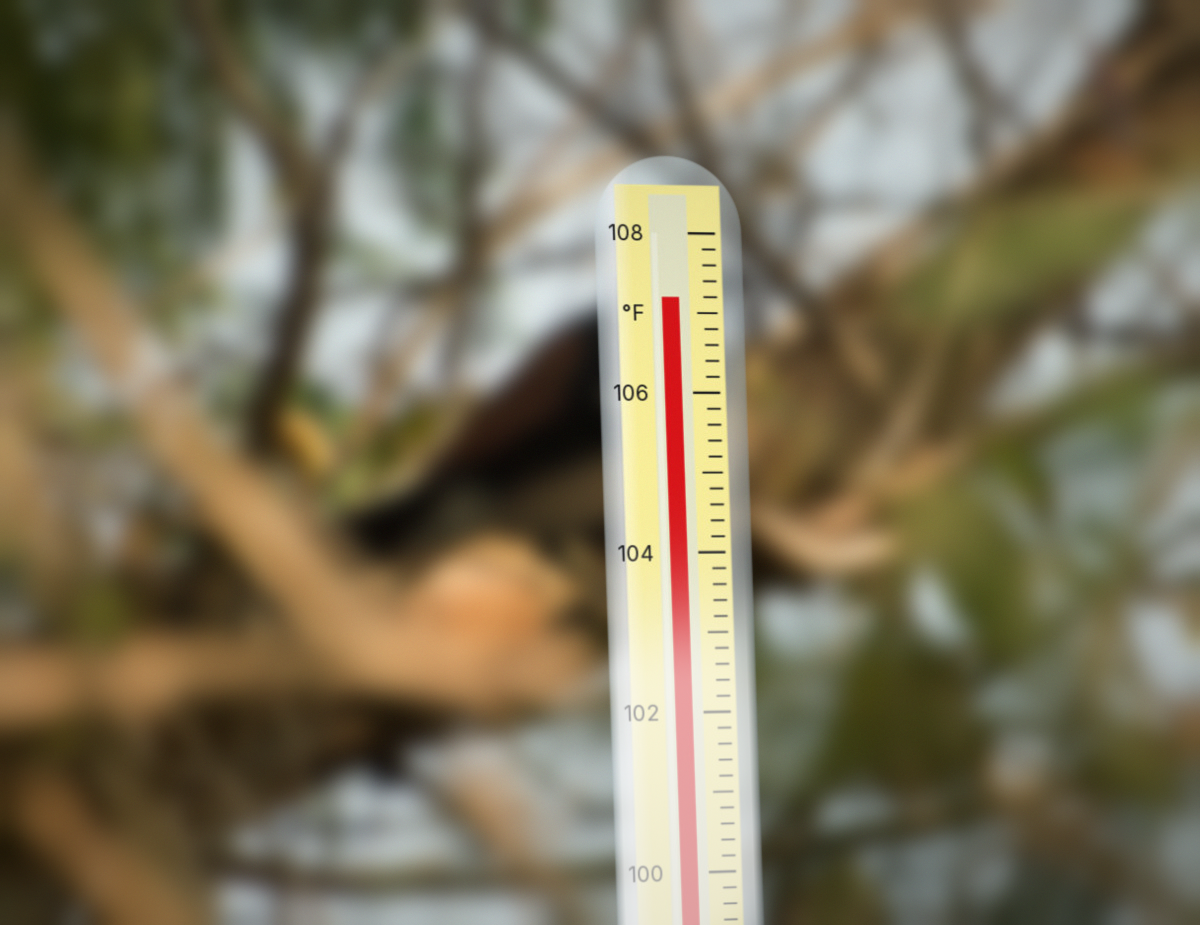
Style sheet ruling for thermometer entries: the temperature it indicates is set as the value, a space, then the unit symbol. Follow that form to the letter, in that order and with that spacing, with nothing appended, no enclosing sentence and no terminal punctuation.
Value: 107.2 °F
